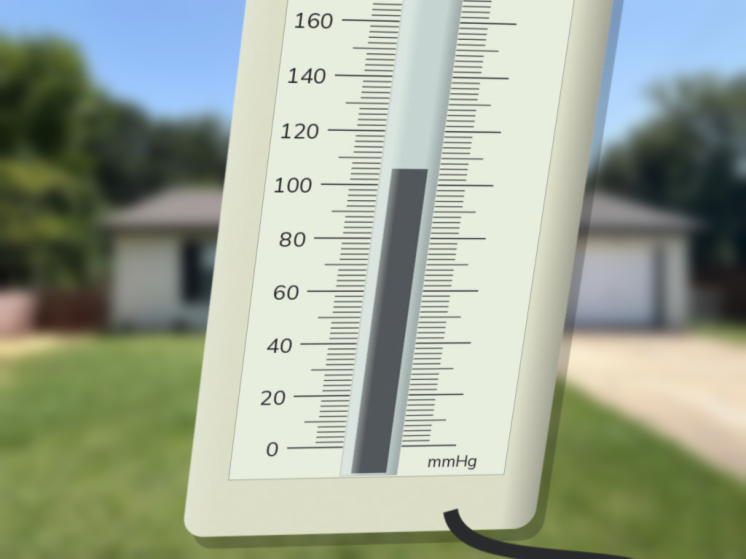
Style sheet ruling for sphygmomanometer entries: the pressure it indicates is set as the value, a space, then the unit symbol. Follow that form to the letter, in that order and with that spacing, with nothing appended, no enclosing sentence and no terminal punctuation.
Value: 106 mmHg
